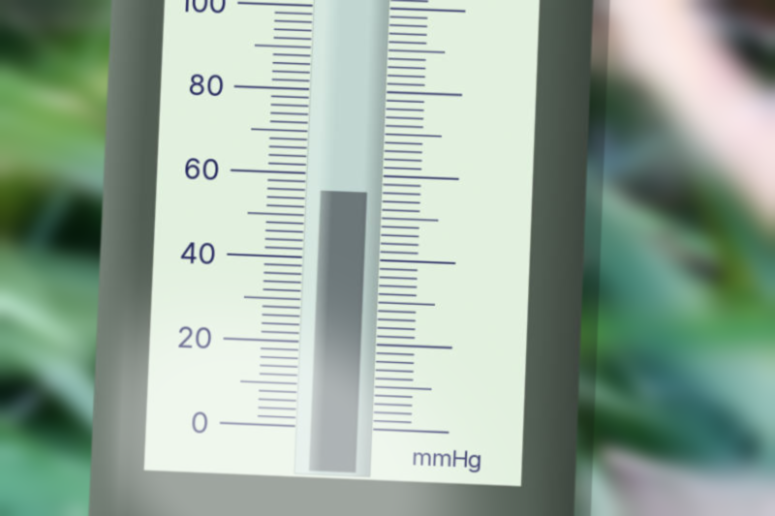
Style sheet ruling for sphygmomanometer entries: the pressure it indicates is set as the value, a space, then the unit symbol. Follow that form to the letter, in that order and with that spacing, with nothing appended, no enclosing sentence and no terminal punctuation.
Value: 56 mmHg
